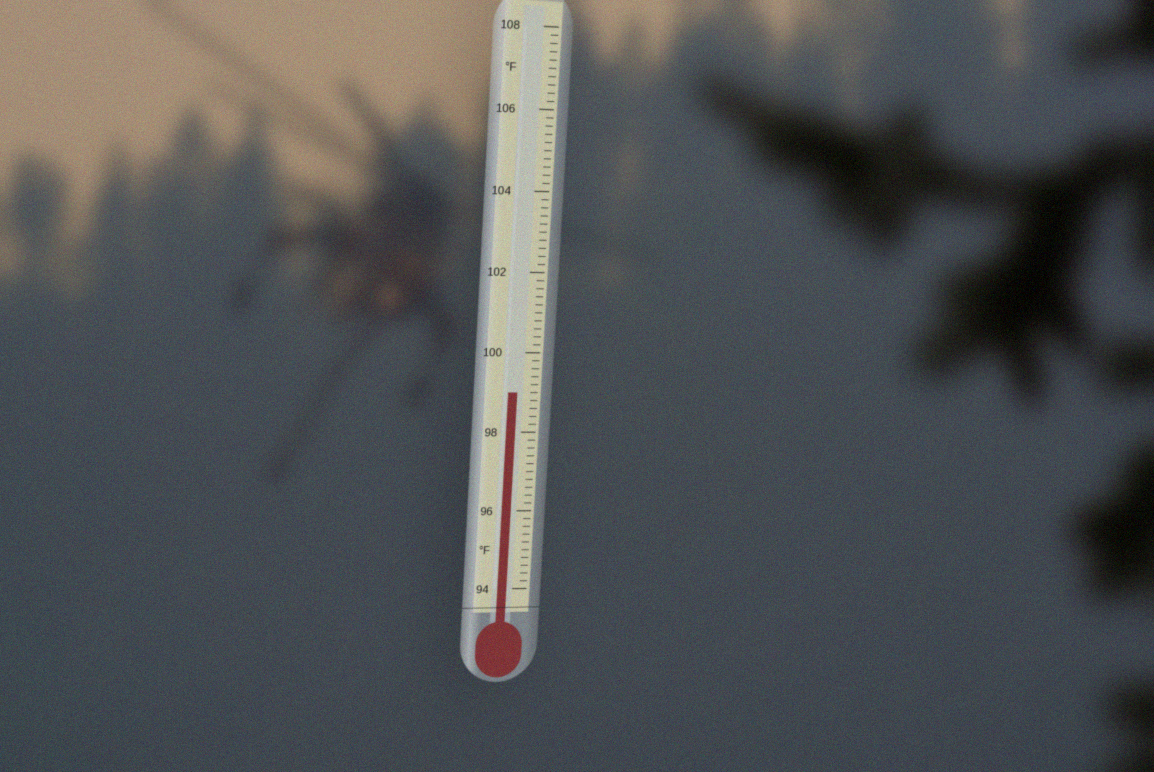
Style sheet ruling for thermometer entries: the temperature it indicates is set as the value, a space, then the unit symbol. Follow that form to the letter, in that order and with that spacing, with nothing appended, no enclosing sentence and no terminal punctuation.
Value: 99 °F
